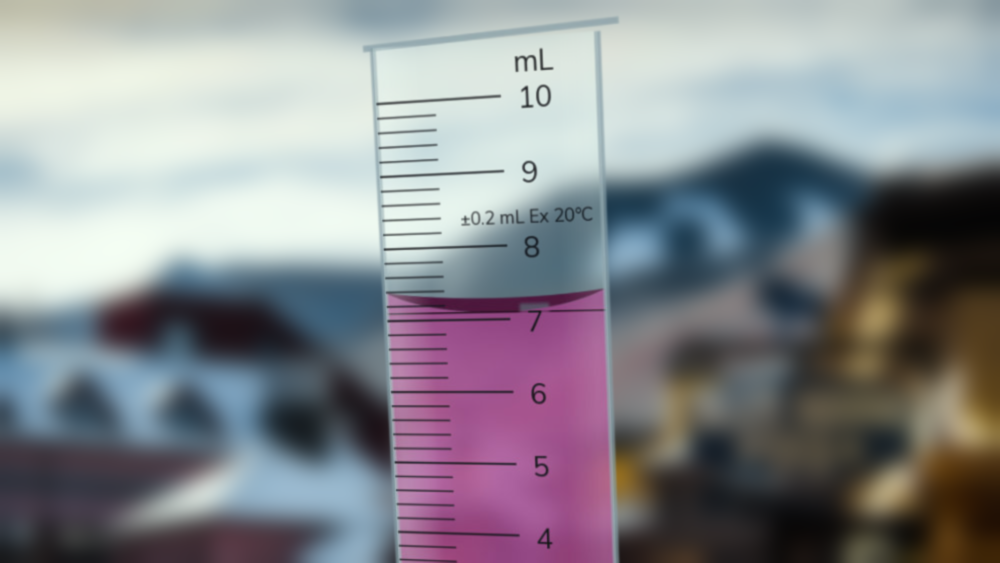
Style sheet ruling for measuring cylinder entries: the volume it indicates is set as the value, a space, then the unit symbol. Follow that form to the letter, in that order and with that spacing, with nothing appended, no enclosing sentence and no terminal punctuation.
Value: 7.1 mL
